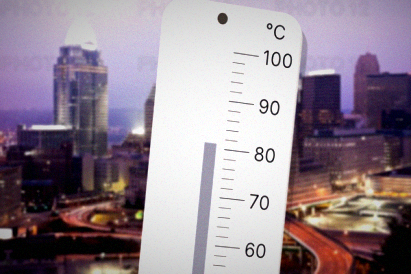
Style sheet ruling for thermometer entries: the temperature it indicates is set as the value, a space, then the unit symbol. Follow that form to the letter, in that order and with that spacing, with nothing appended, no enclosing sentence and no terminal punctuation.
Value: 81 °C
